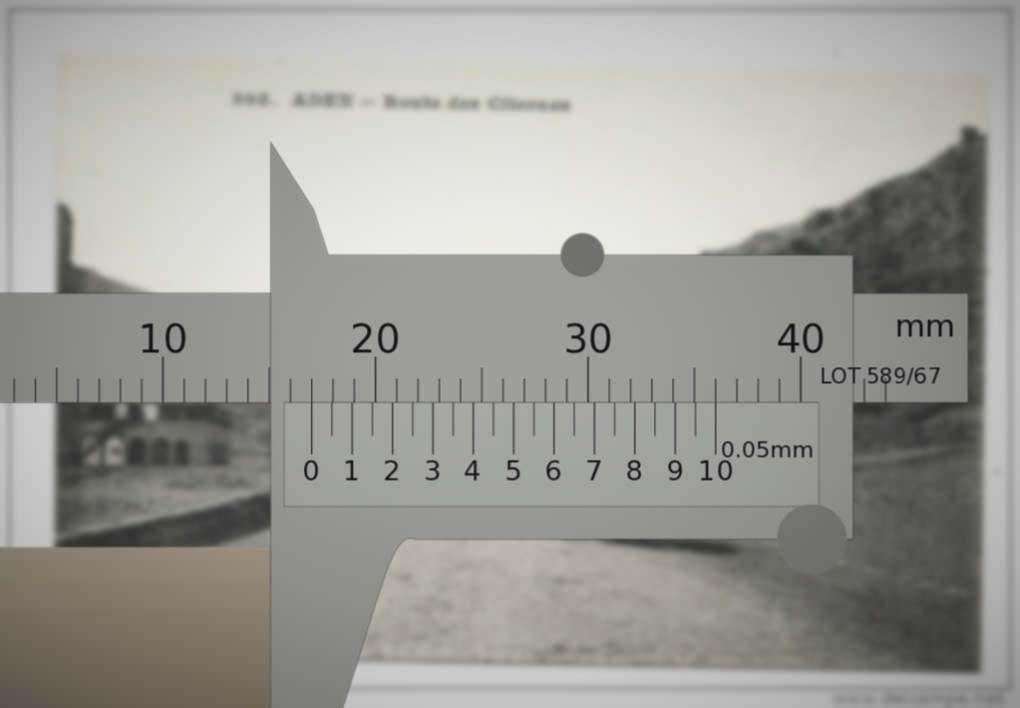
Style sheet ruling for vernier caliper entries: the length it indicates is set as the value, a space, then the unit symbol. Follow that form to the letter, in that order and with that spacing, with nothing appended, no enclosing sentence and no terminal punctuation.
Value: 17.0 mm
